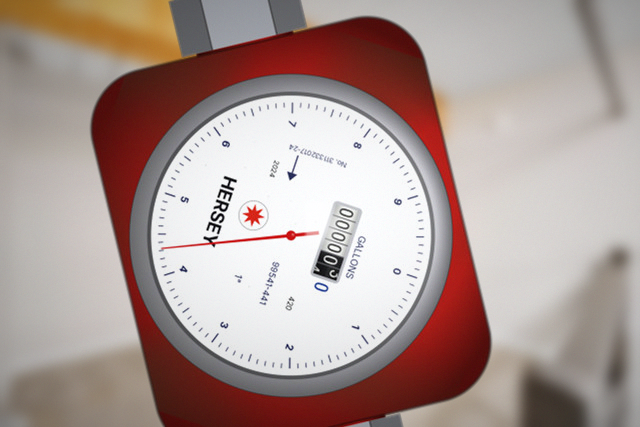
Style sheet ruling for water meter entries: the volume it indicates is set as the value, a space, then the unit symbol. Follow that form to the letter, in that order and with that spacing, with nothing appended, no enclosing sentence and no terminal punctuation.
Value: 34.3 gal
